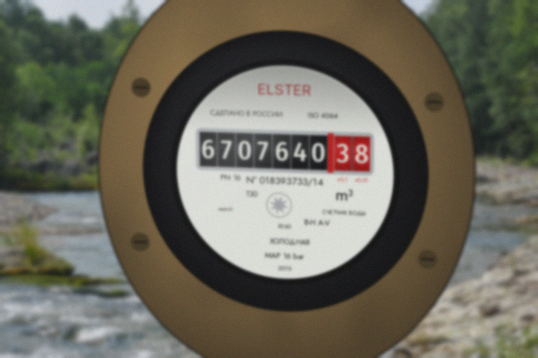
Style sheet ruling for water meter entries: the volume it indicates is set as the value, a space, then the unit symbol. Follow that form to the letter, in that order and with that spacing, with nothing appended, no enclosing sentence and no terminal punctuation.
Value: 6707640.38 m³
